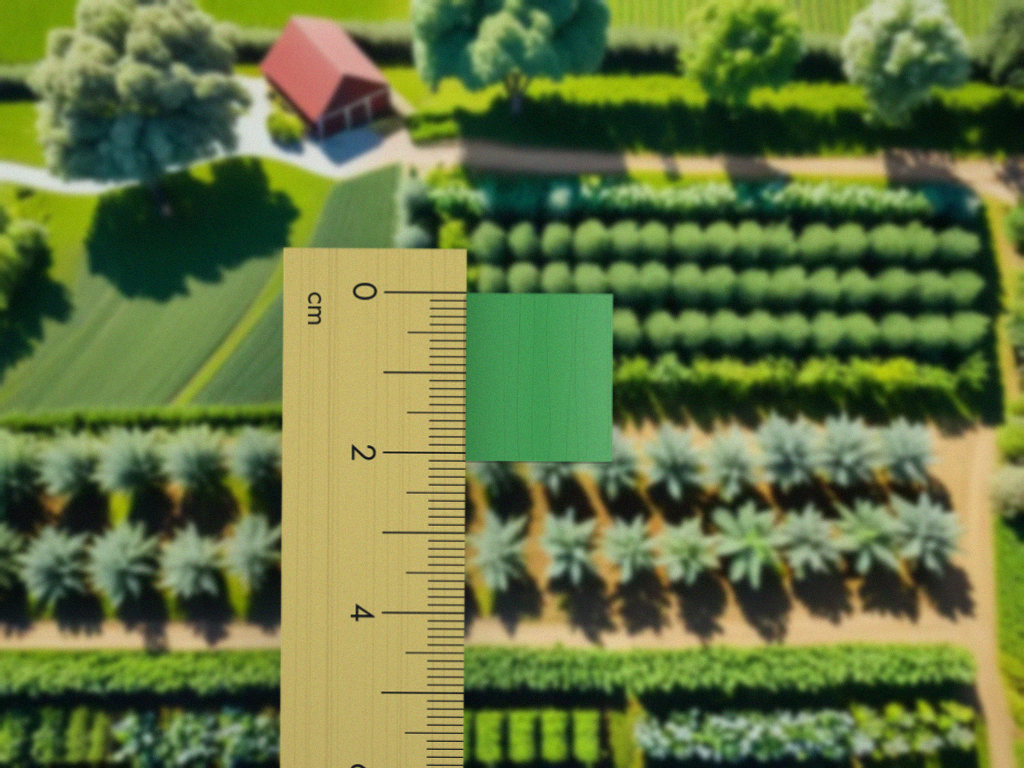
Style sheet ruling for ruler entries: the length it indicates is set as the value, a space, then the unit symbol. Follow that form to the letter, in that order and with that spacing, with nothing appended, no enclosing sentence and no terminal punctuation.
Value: 2.1 cm
